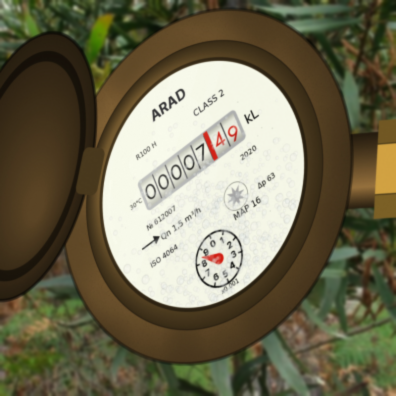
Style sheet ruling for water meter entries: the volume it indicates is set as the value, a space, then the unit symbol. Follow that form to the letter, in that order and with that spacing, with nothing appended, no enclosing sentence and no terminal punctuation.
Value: 7.488 kL
